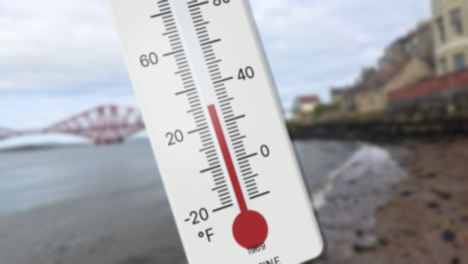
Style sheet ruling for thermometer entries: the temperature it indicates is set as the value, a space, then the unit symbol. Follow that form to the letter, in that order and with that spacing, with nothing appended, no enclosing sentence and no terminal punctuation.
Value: 30 °F
